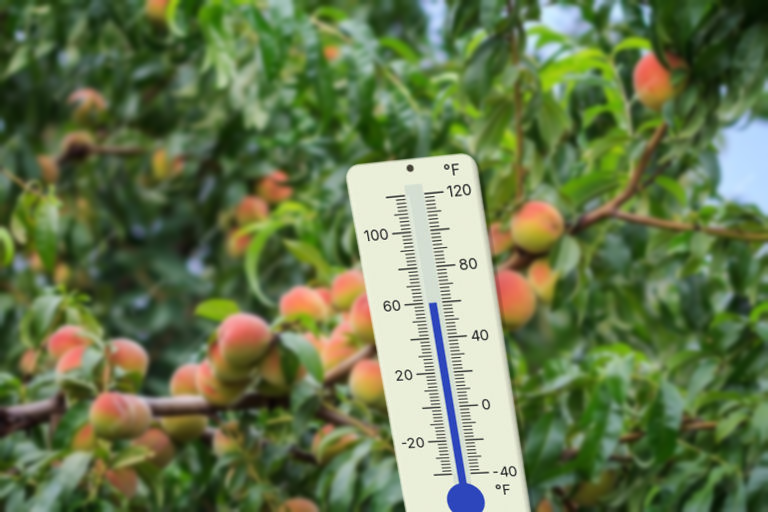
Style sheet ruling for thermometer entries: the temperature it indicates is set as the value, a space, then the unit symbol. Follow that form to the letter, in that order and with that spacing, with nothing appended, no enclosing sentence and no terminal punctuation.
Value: 60 °F
